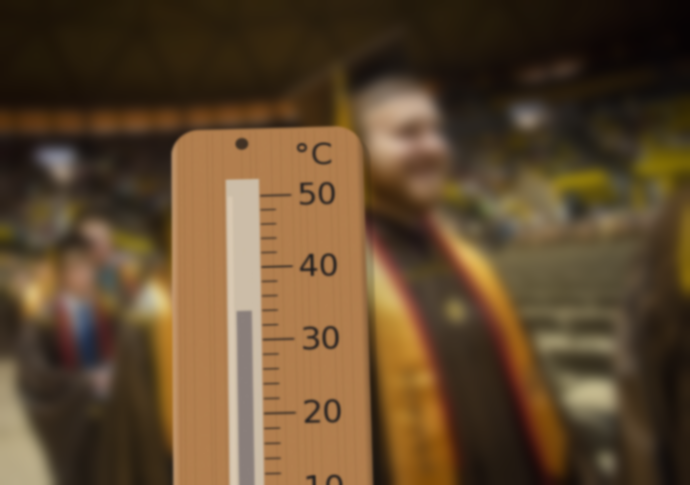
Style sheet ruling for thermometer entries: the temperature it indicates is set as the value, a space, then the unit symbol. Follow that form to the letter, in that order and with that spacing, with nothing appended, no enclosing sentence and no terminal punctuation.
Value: 34 °C
